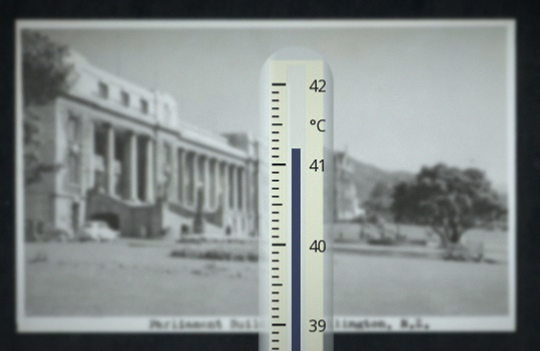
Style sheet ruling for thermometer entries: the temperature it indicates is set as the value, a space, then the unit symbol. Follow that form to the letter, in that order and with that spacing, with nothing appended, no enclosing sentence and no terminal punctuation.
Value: 41.2 °C
